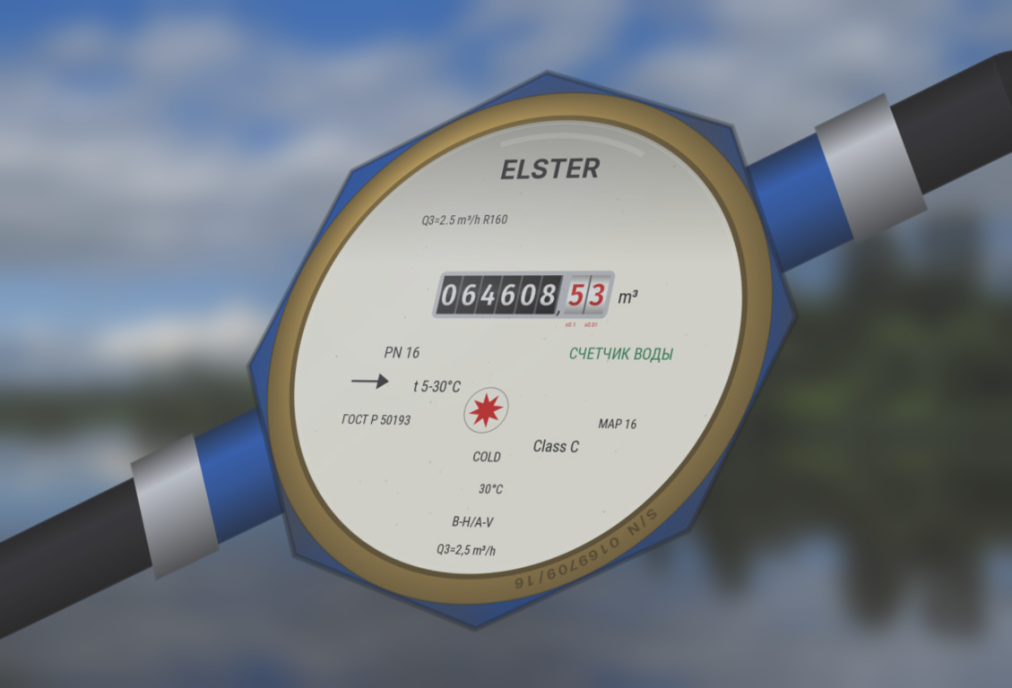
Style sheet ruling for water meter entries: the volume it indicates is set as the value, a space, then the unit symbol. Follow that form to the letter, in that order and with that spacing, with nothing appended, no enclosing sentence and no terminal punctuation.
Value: 64608.53 m³
